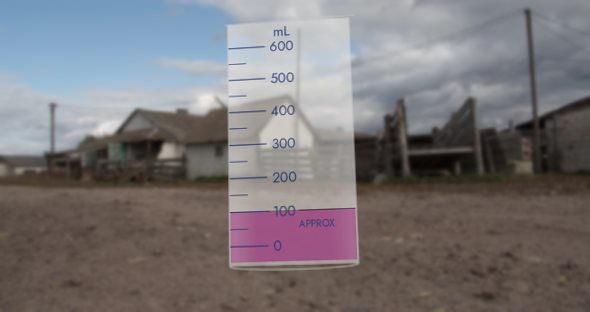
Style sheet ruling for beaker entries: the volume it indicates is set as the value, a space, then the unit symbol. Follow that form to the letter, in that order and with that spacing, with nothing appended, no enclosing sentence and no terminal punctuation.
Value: 100 mL
